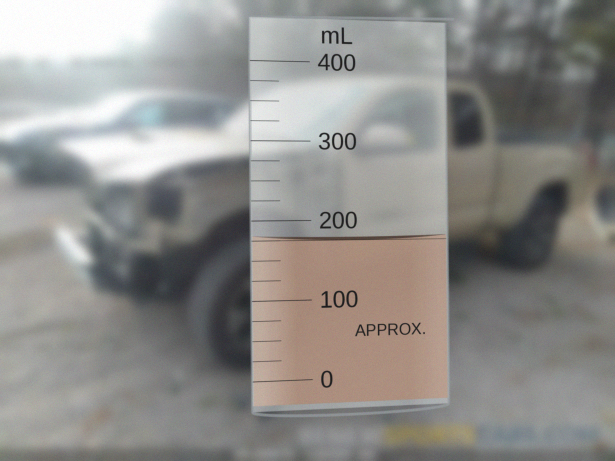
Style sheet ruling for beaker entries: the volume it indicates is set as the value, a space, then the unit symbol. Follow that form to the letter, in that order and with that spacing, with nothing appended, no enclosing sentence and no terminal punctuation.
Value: 175 mL
